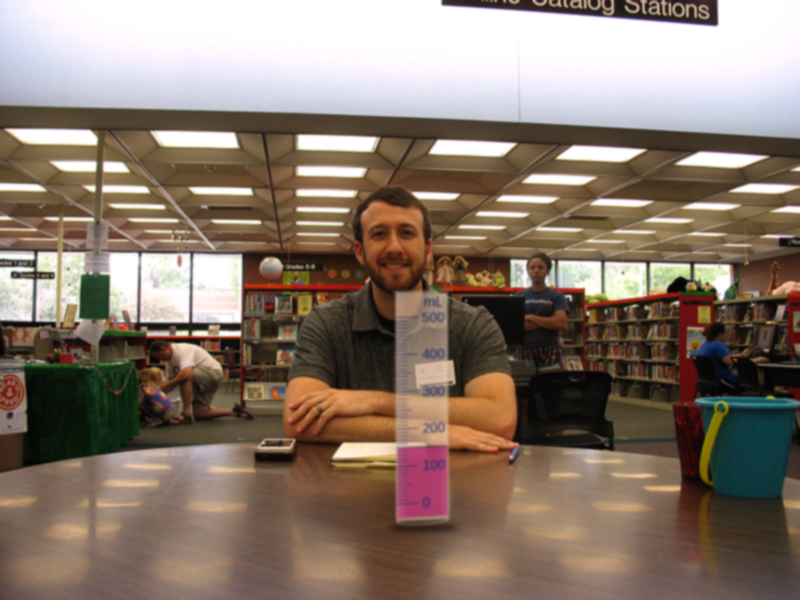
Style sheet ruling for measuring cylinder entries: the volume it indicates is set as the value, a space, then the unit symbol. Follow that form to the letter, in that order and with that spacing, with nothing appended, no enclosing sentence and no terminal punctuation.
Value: 150 mL
